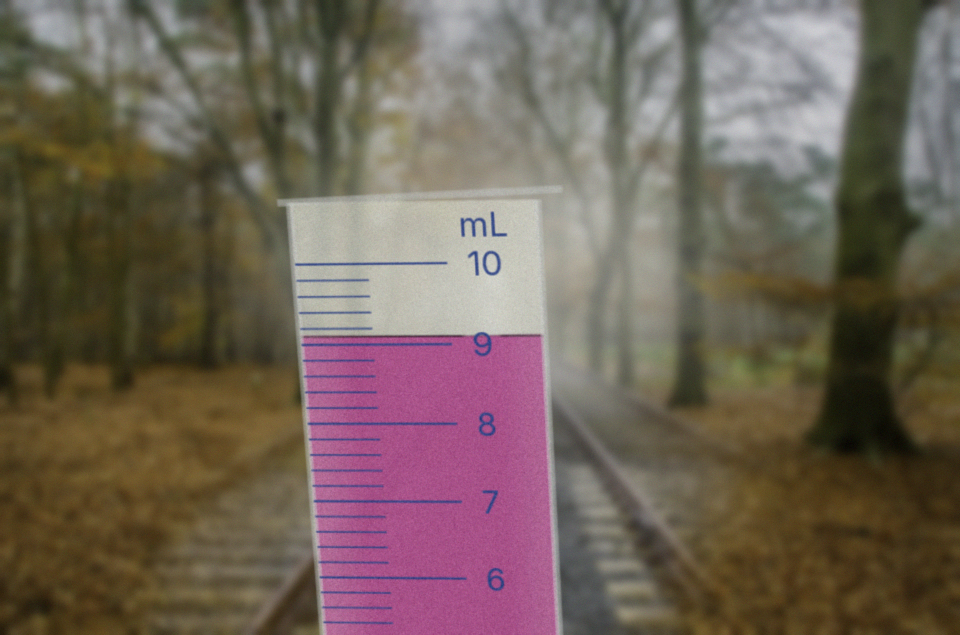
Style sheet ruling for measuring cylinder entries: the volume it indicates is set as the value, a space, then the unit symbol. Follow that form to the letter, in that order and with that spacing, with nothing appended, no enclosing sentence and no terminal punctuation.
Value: 9.1 mL
